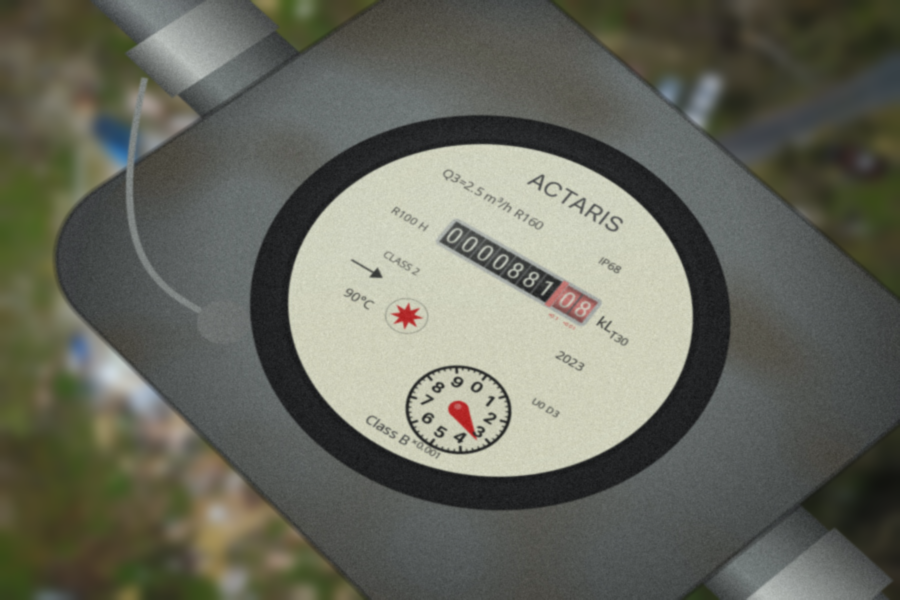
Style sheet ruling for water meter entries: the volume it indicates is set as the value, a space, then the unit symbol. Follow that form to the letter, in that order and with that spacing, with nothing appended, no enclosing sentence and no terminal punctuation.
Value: 881.083 kL
